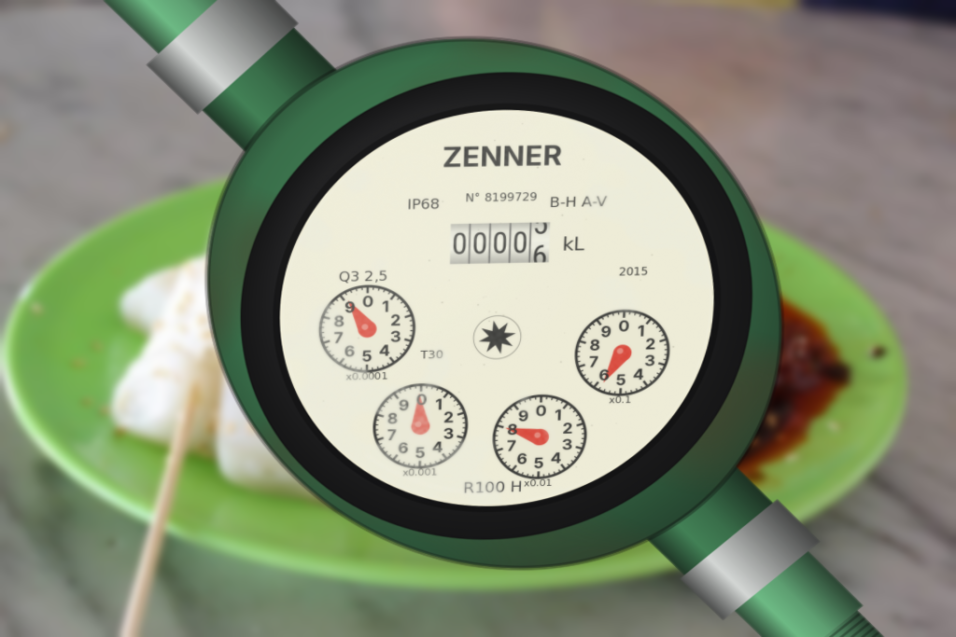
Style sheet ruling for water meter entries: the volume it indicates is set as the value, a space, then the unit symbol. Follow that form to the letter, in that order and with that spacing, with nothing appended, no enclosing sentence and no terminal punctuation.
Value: 5.5799 kL
